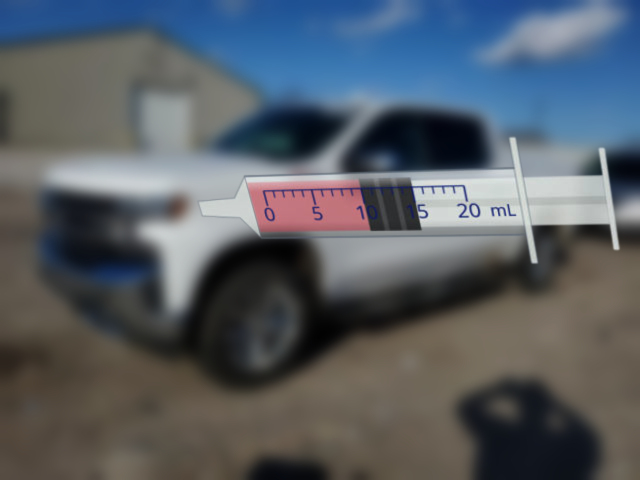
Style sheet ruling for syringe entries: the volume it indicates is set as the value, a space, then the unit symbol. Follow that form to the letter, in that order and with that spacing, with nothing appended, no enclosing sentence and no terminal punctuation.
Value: 10 mL
